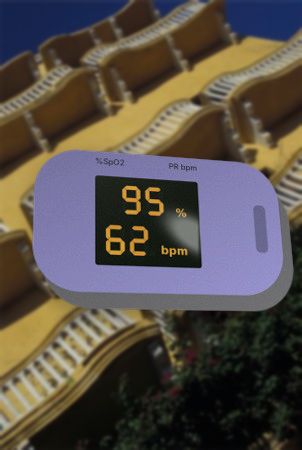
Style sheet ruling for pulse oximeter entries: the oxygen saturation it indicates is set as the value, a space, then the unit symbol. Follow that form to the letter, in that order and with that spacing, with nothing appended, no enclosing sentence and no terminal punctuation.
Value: 95 %
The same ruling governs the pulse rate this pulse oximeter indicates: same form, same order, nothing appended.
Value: 62 bpm
